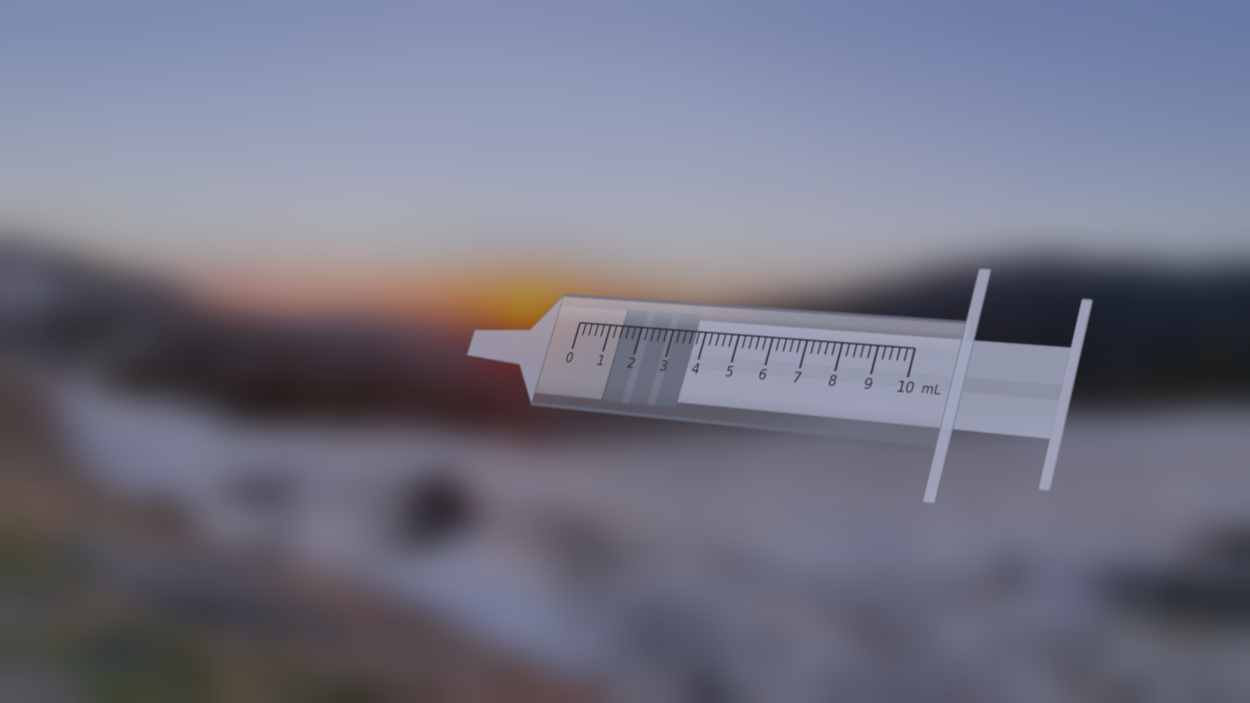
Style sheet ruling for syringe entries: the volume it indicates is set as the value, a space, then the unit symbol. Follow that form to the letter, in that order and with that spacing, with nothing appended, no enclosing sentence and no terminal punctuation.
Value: 1.4 mL
